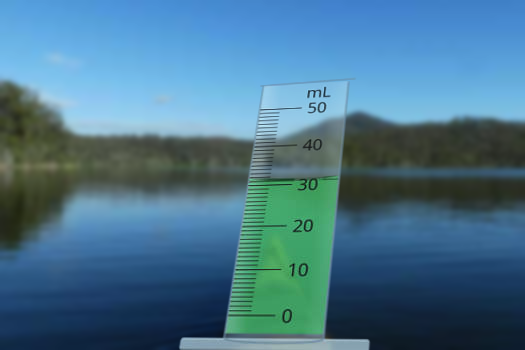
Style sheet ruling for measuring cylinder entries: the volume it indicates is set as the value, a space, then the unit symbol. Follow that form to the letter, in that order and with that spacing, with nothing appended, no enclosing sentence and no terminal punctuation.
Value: 31 mL
